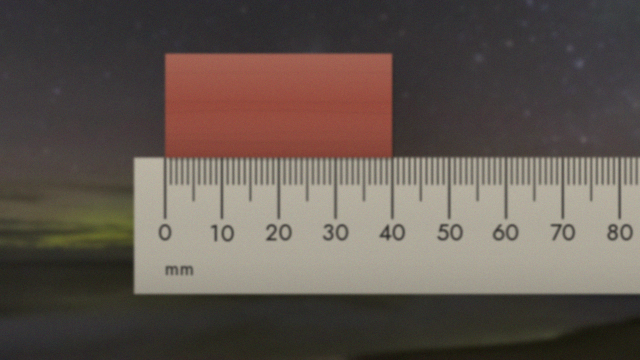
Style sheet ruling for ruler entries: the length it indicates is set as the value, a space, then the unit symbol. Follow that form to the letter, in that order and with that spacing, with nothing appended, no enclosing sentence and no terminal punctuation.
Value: 40 mm
